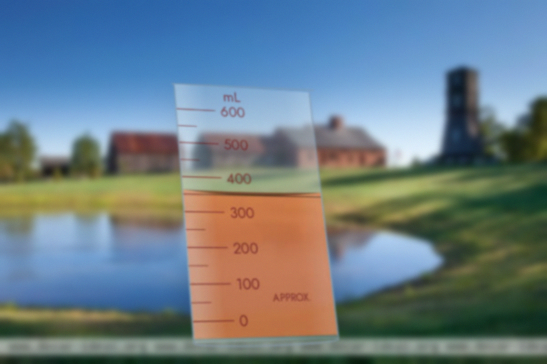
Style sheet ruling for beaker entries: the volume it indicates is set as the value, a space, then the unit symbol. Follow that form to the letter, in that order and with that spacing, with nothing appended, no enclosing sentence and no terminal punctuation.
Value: 350 mL
